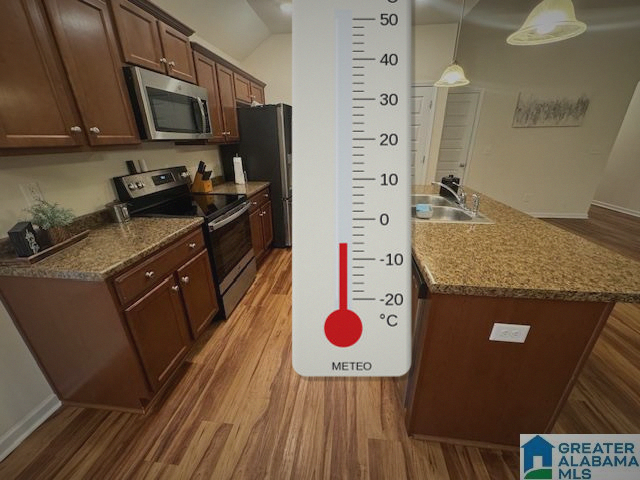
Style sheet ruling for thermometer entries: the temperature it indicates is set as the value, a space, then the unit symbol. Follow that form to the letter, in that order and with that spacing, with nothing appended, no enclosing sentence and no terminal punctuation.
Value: -6 °C
